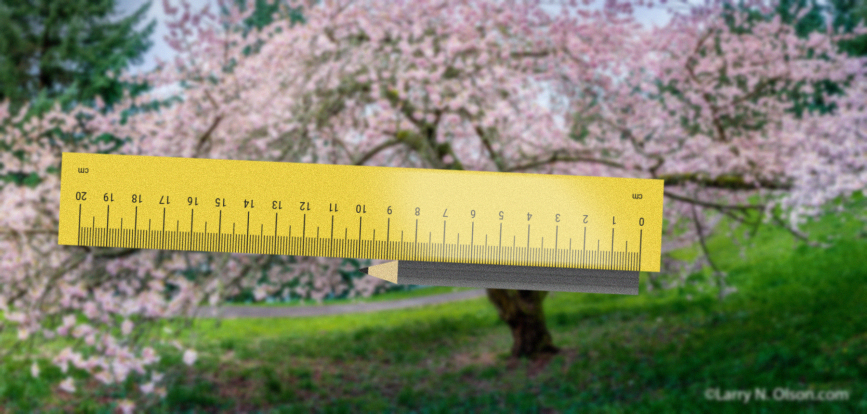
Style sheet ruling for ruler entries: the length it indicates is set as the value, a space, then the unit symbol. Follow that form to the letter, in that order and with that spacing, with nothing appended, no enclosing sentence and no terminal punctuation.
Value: 10 cm
